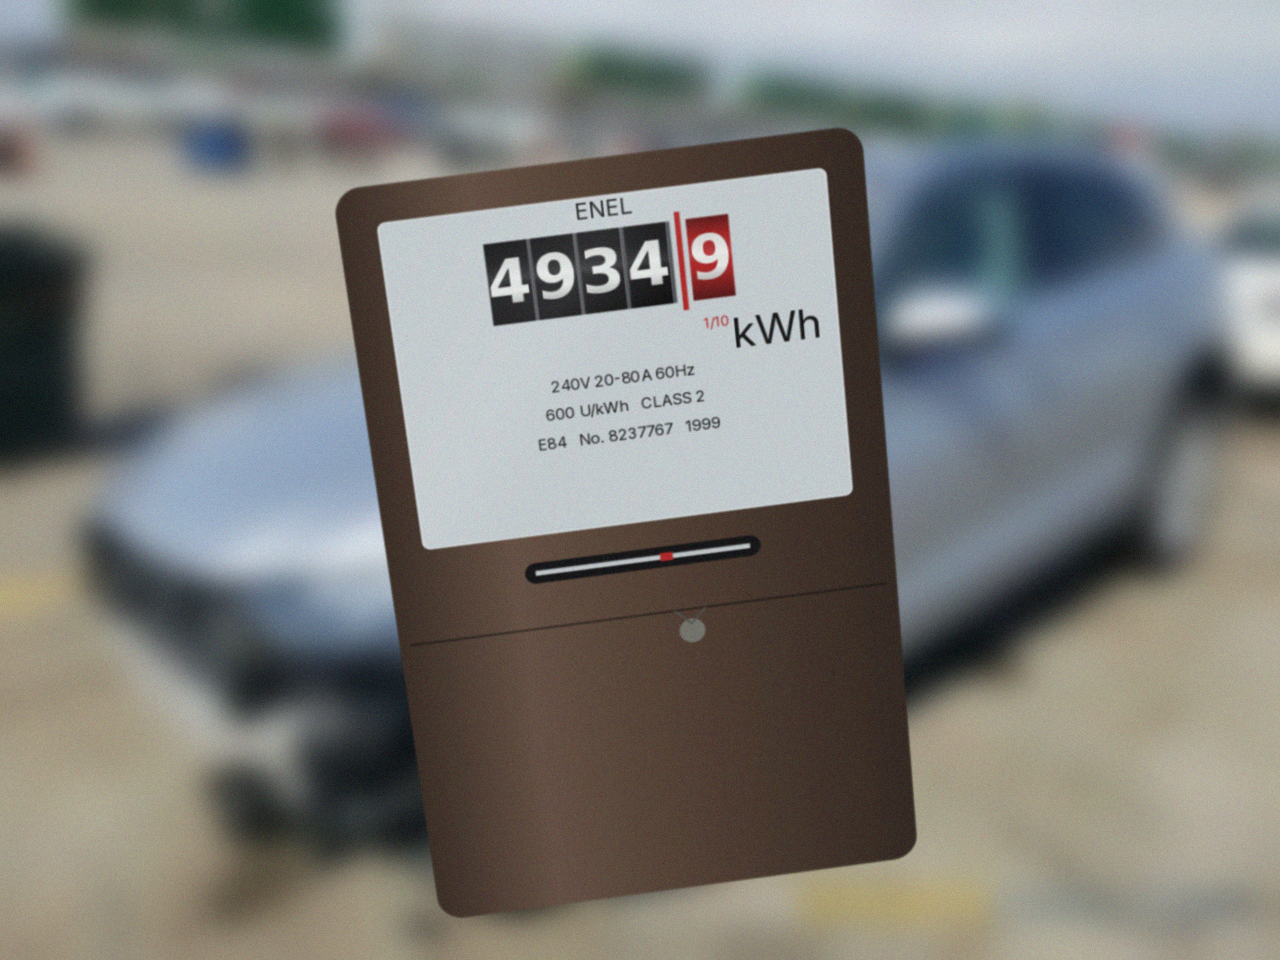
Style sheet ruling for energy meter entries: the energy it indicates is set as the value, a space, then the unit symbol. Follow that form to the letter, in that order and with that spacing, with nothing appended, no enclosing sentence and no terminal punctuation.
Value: 4934.9 kWh
